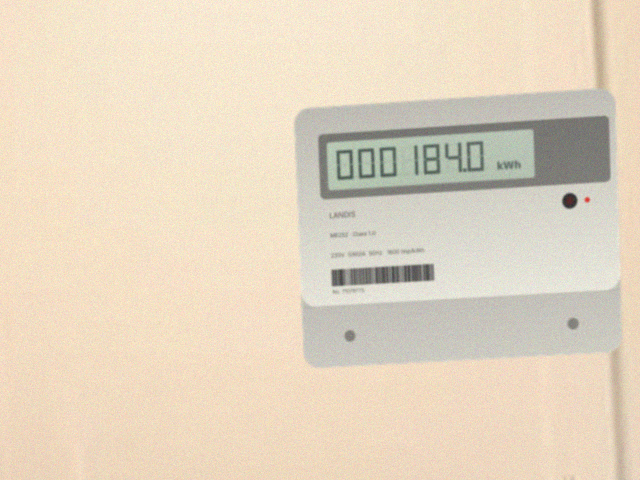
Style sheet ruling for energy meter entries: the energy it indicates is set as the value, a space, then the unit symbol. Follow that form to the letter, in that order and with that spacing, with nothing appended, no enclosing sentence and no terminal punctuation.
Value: 184.0 kWh
